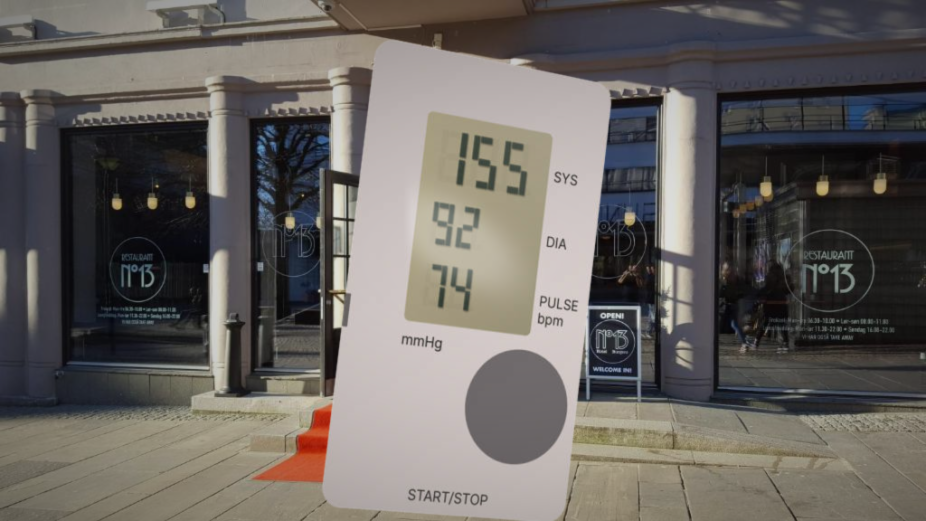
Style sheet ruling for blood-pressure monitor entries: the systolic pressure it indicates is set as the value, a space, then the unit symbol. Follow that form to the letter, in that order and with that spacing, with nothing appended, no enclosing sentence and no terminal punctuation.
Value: 155 mmHg
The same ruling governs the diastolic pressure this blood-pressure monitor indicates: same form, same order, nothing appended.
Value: 92 mmHg
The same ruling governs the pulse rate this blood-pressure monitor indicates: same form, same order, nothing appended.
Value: 74 bpm
